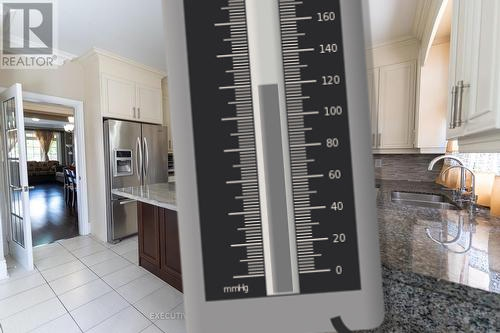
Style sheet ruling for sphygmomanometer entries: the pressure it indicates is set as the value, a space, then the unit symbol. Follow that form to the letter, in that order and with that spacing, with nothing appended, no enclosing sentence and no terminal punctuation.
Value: 120 mmHg
